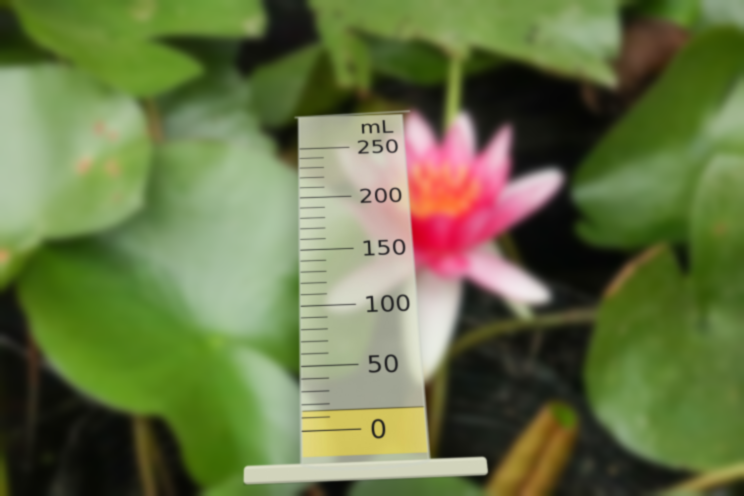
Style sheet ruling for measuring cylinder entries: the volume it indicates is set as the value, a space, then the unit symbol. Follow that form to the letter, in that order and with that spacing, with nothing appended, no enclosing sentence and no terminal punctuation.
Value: 15 mL
